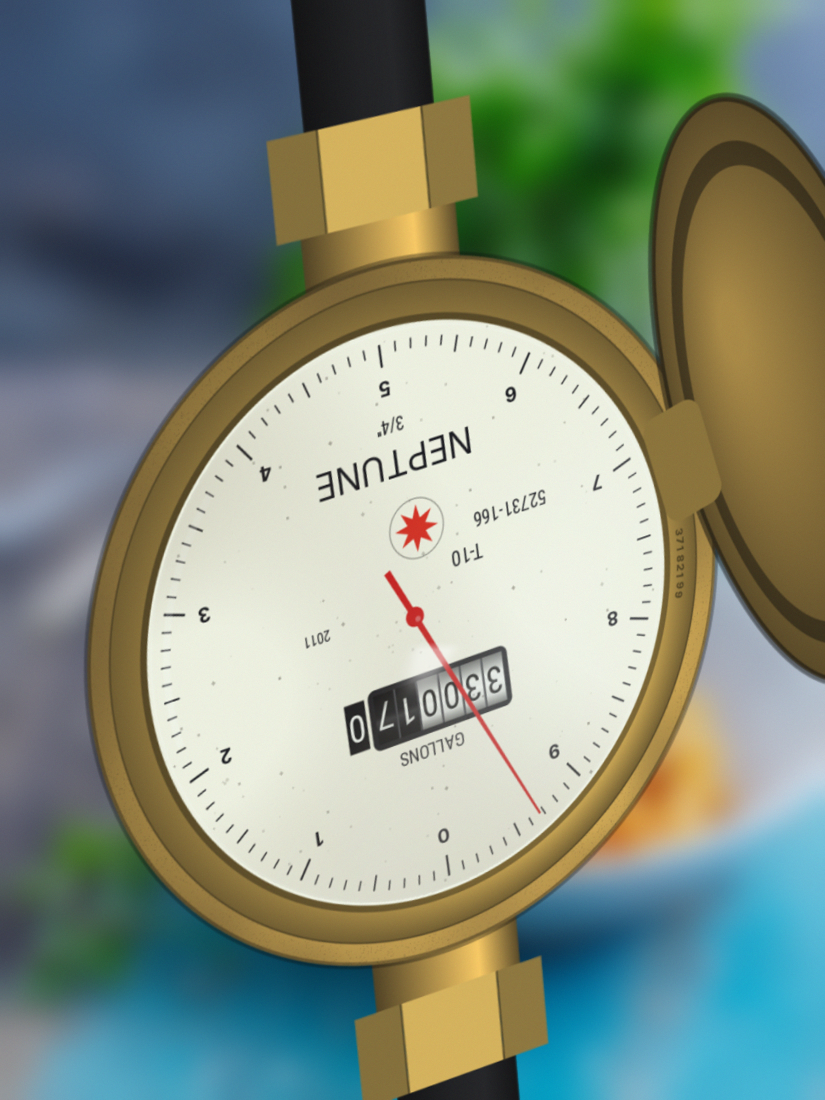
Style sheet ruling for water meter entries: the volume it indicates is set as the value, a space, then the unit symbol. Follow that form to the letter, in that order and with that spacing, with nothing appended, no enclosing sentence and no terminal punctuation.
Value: 3300169.3 gal
